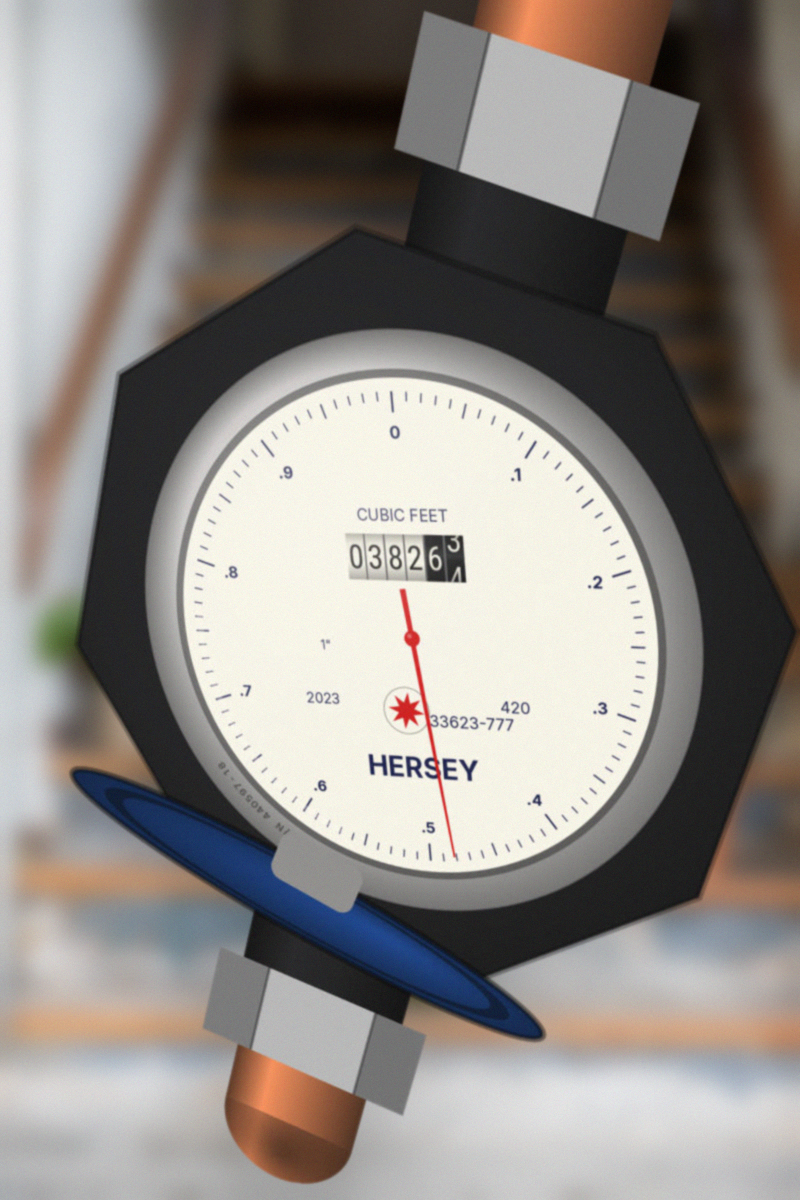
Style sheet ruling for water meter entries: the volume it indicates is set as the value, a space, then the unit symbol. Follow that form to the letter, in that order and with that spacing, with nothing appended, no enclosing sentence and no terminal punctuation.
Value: 38263.48 ft³
